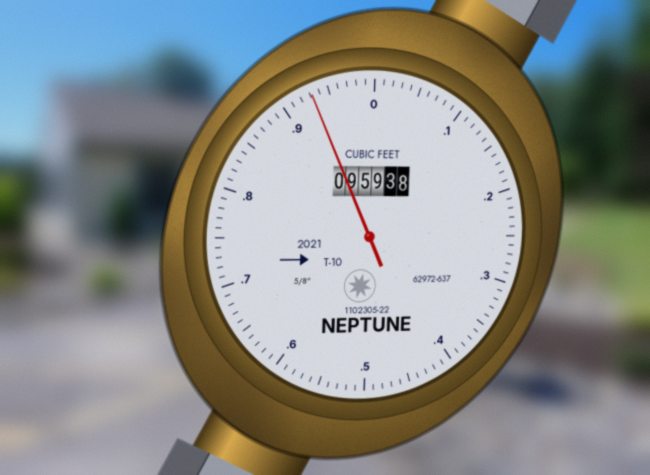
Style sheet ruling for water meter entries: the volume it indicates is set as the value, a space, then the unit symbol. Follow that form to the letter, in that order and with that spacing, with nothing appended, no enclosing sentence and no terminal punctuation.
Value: 95937.93 ft³
